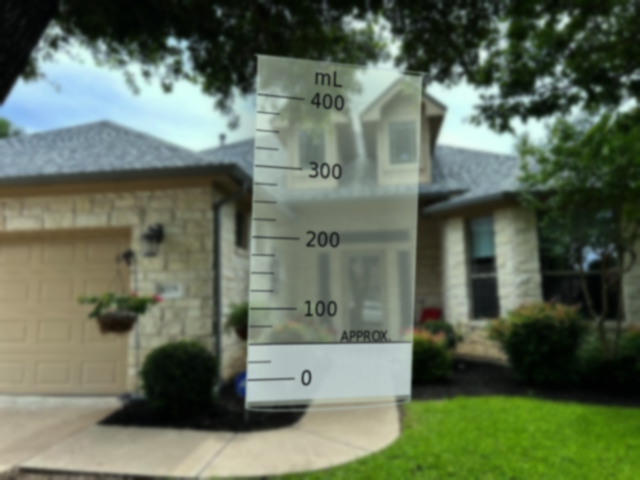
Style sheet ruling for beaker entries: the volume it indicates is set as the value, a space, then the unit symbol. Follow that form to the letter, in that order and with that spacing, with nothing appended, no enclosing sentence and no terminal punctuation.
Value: 50 mL
